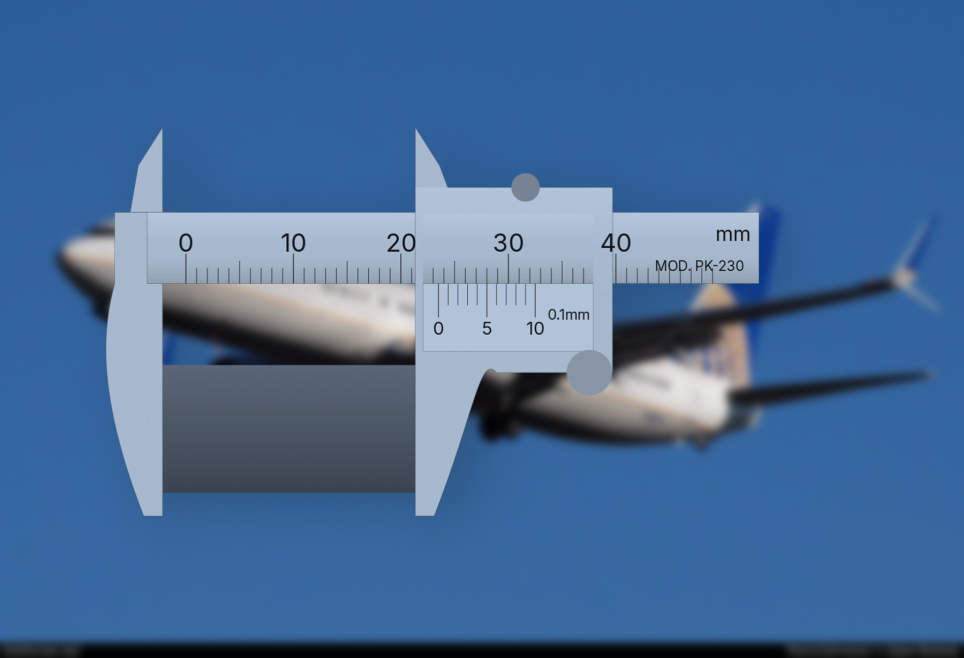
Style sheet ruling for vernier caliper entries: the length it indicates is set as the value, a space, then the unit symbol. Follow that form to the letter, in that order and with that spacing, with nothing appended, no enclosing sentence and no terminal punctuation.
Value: 23.5 mm
